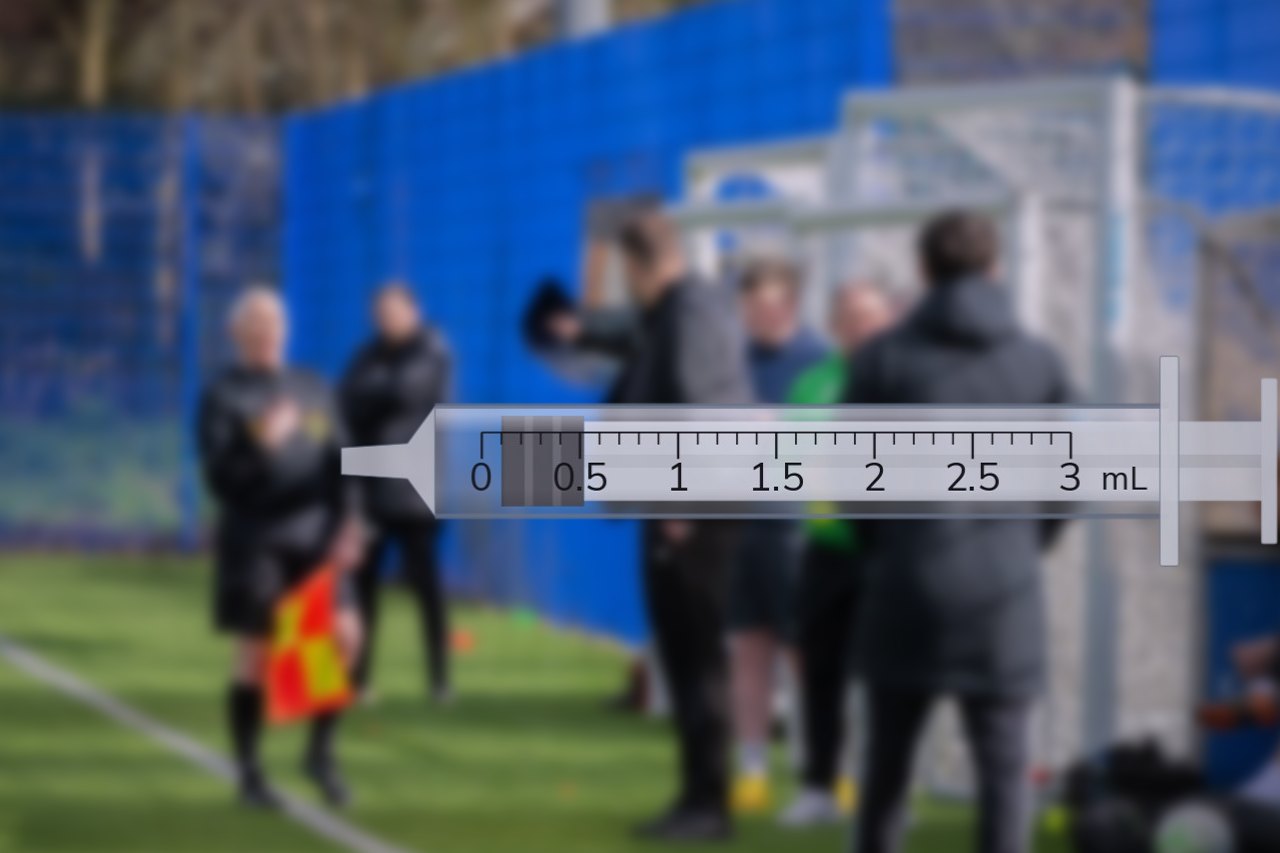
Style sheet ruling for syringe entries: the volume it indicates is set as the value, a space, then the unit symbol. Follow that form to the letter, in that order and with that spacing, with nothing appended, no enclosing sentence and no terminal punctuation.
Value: 0.1 mL
